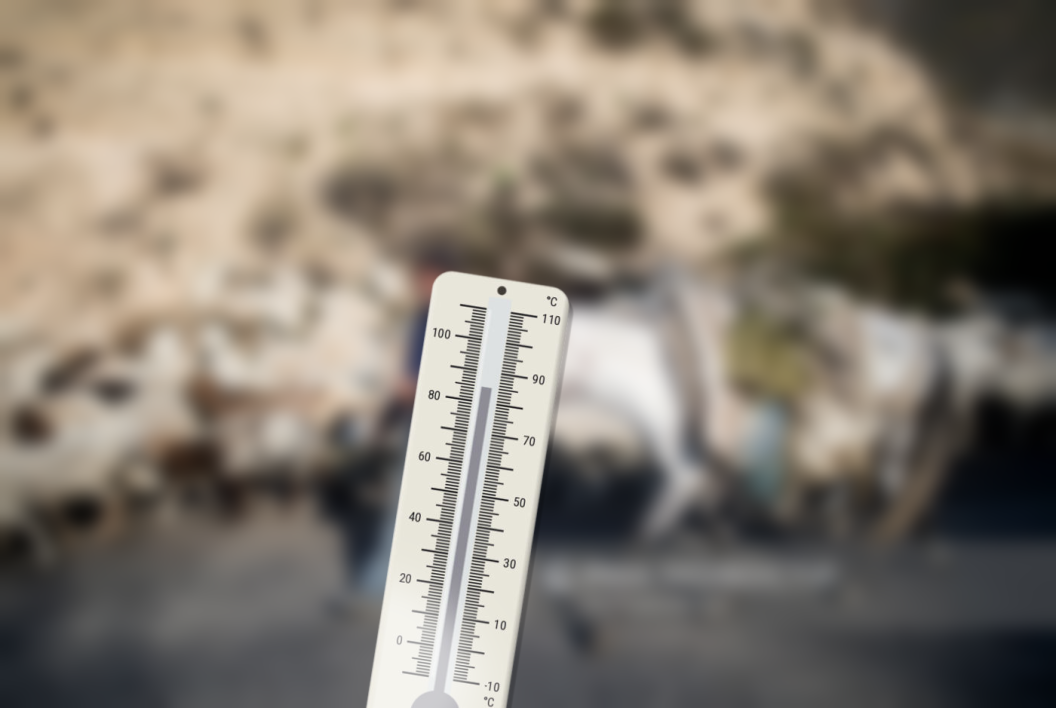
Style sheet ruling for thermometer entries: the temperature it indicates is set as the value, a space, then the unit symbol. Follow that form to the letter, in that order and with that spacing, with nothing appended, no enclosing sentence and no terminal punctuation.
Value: 85 °C
